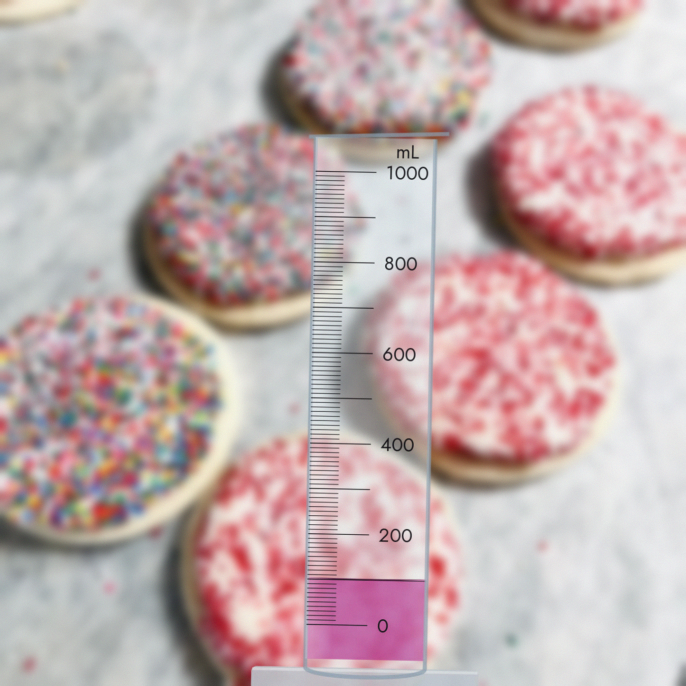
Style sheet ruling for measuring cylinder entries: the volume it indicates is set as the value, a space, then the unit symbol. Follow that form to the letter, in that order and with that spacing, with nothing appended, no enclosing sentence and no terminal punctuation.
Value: 100 mL
